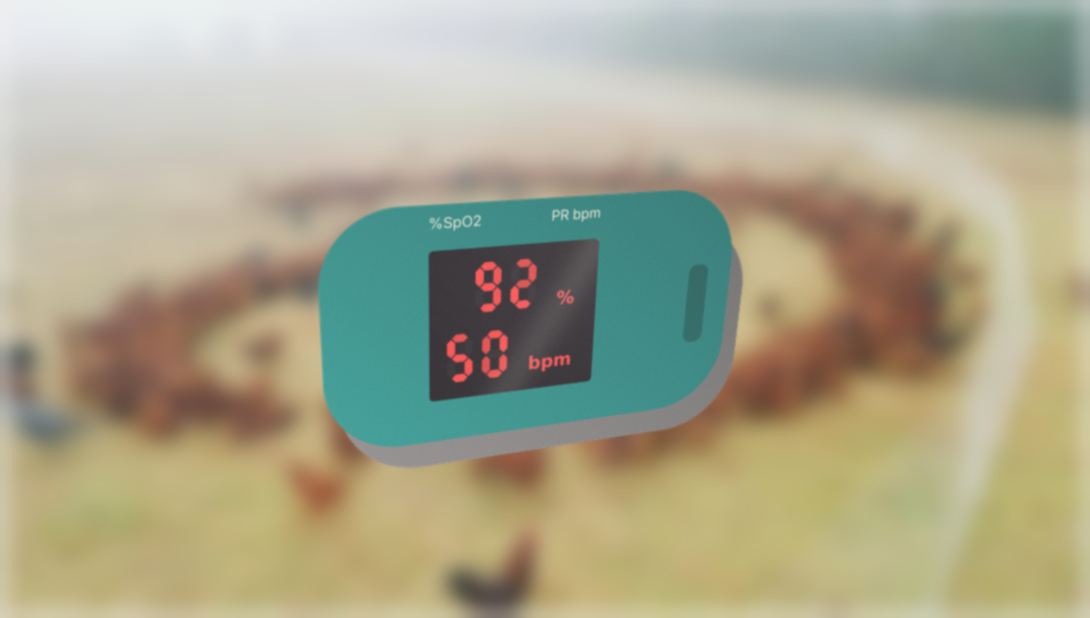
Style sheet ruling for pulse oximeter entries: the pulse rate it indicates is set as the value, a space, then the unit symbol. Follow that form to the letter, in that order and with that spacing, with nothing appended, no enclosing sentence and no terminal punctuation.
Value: 50 bpm
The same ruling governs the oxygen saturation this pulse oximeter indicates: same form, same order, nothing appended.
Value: 92 %
